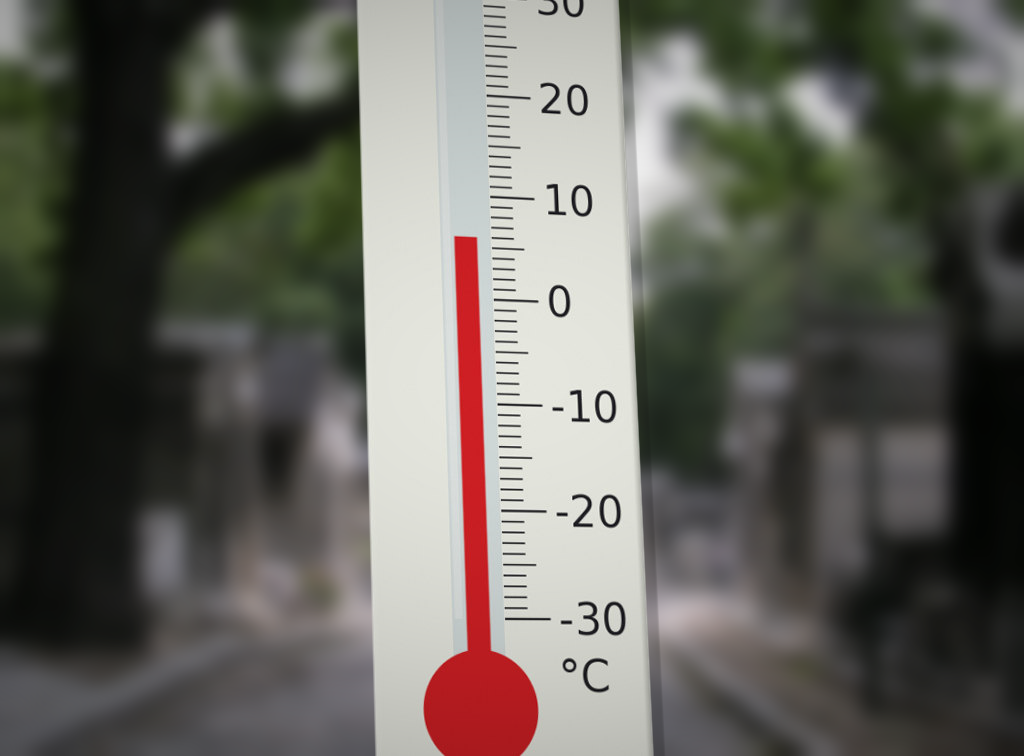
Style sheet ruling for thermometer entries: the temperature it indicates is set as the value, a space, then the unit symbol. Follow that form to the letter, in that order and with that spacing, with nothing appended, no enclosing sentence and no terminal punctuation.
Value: 6 °C
